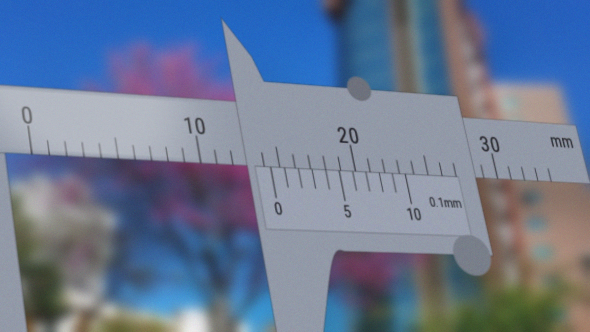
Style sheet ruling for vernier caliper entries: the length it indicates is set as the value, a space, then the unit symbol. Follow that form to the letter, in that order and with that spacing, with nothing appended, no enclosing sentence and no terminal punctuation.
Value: 14.4 mm
